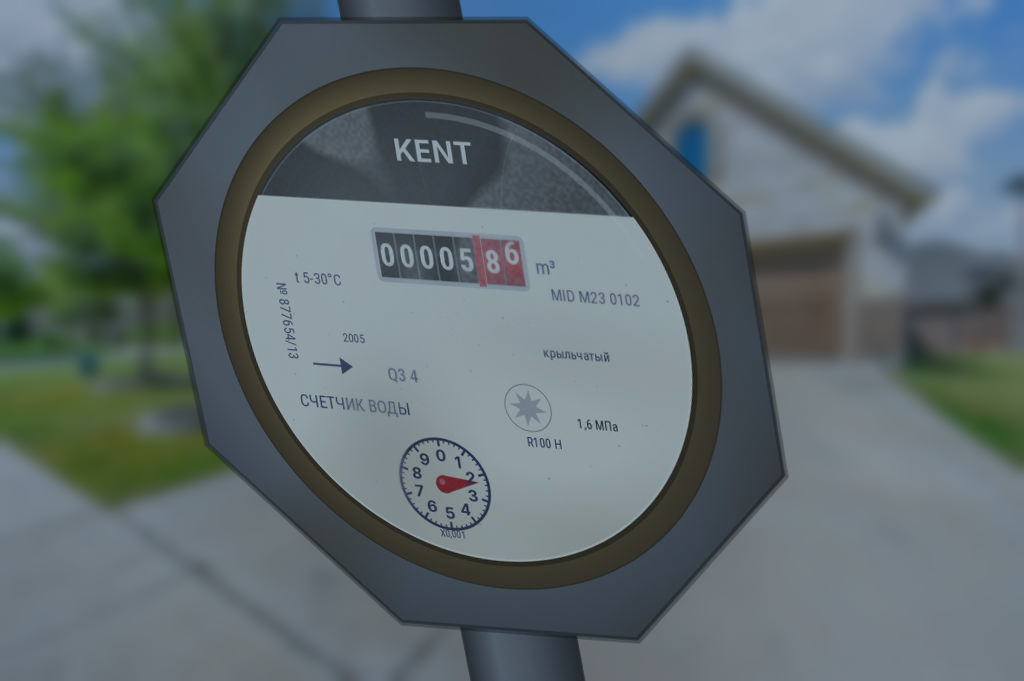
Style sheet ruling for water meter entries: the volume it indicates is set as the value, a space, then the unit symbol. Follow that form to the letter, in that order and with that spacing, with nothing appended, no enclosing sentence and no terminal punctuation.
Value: 5.862 m³
